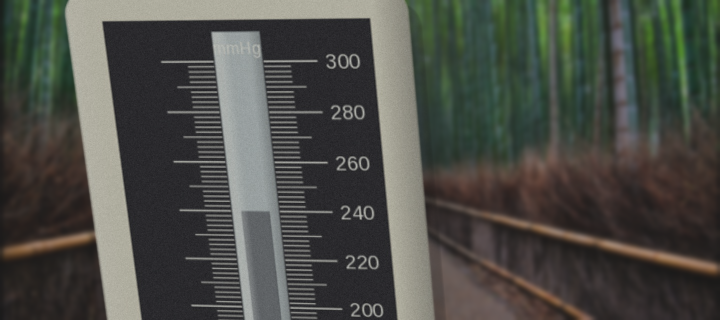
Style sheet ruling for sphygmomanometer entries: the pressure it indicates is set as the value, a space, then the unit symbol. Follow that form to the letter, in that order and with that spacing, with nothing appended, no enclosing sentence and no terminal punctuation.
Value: 240 mmHg
